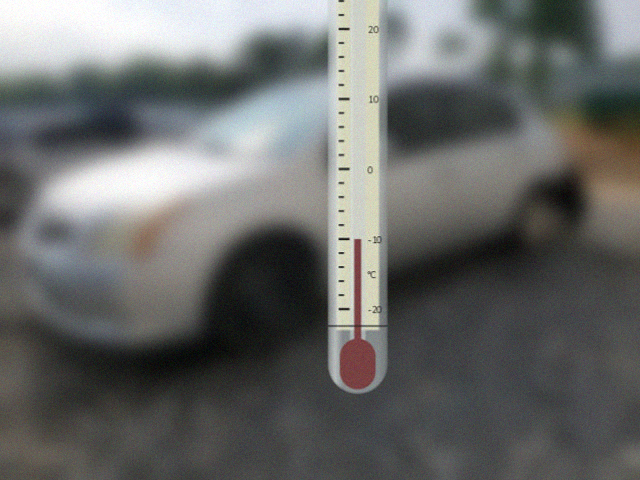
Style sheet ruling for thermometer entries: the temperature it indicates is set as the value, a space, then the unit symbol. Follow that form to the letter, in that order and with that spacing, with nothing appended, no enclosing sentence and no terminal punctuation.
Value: -10 °C
